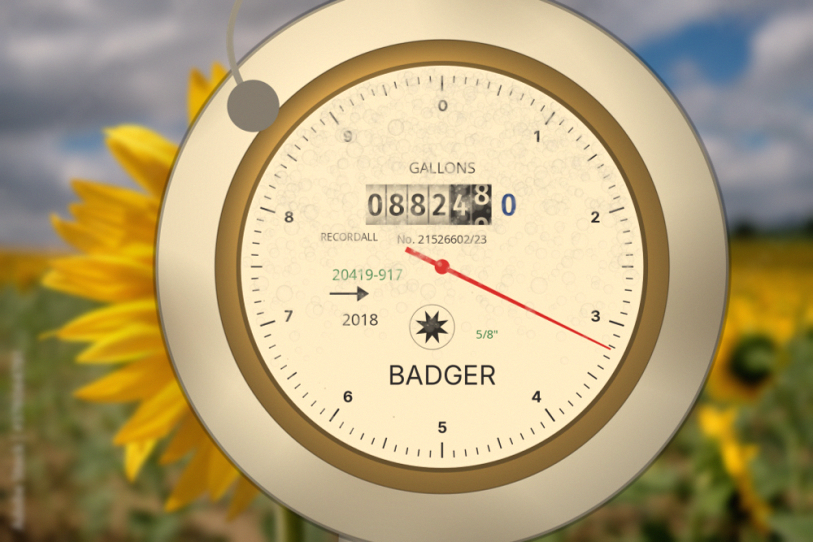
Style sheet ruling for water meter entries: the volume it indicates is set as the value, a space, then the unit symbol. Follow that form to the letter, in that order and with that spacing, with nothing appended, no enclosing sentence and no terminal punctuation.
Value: 882483.2 gal
